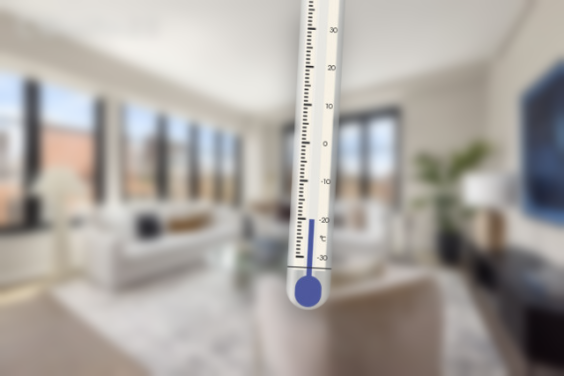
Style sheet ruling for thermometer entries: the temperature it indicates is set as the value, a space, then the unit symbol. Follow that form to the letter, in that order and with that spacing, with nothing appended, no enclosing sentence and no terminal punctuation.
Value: -20 °C
